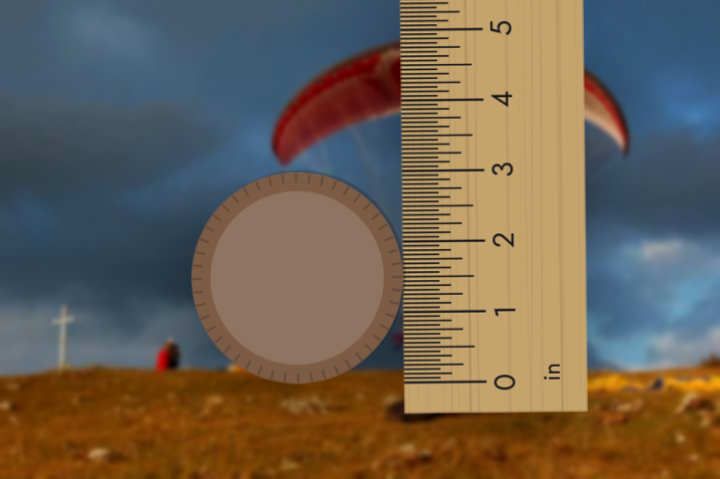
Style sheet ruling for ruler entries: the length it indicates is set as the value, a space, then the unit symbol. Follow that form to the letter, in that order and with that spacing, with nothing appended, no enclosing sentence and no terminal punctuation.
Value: 3 in
